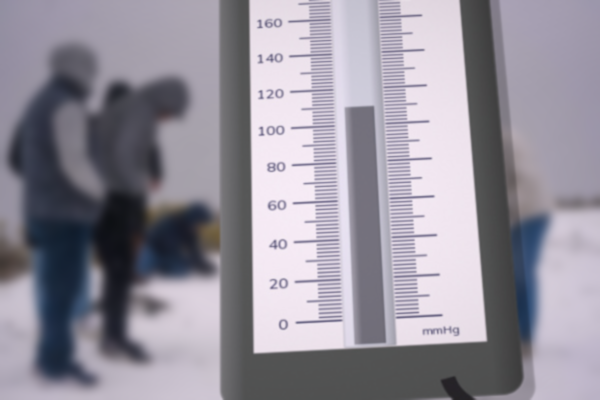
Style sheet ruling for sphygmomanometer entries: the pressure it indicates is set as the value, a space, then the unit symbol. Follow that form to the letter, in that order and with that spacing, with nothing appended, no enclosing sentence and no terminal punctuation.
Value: 110 mmHg
